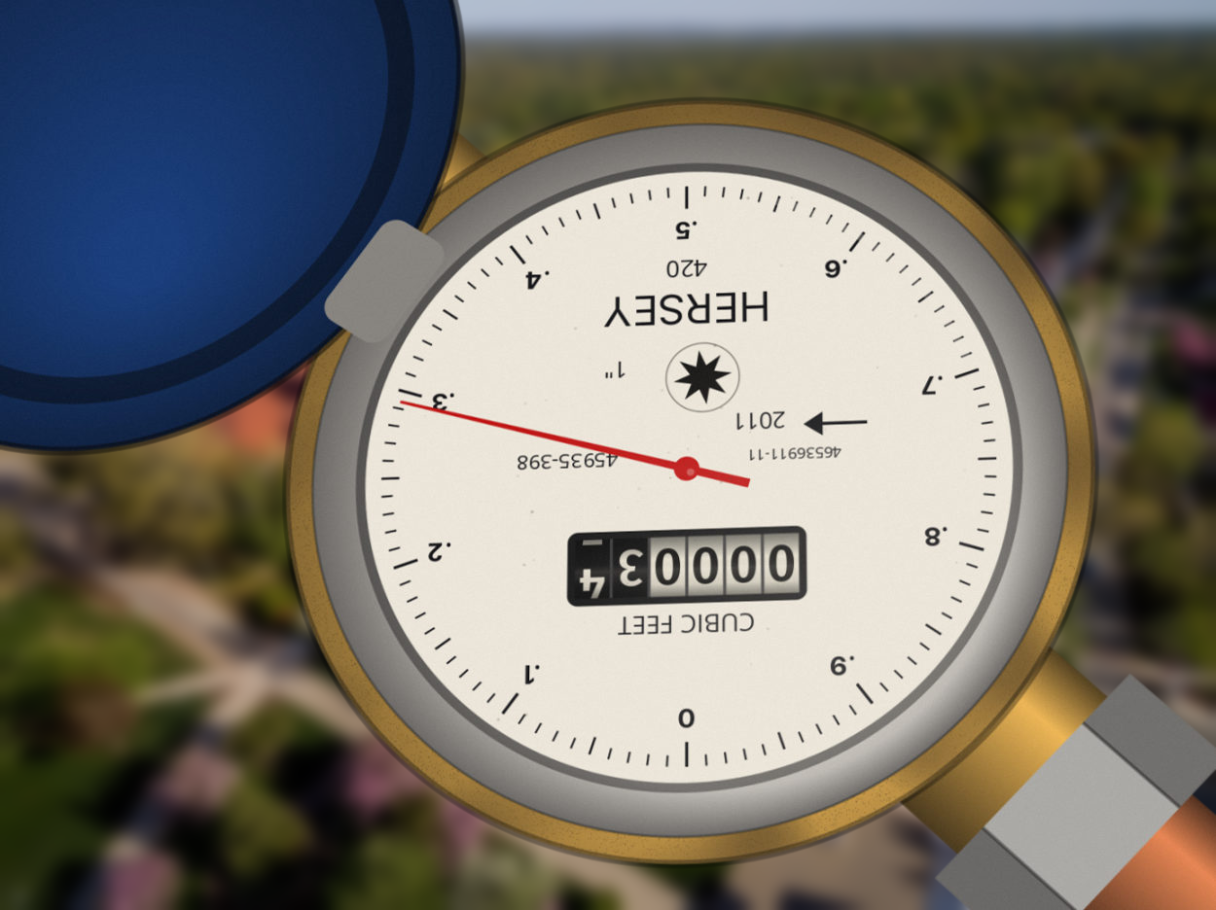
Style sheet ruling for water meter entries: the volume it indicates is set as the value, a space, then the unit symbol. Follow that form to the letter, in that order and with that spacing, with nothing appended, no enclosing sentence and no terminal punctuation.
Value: 34.29 ft³
